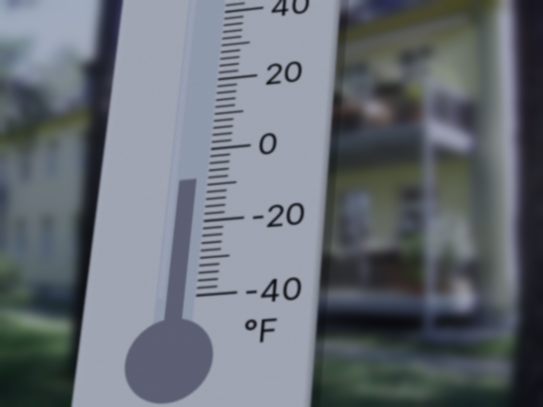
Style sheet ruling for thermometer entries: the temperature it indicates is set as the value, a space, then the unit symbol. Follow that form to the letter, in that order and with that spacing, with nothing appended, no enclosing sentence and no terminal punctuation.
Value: -8 °F
